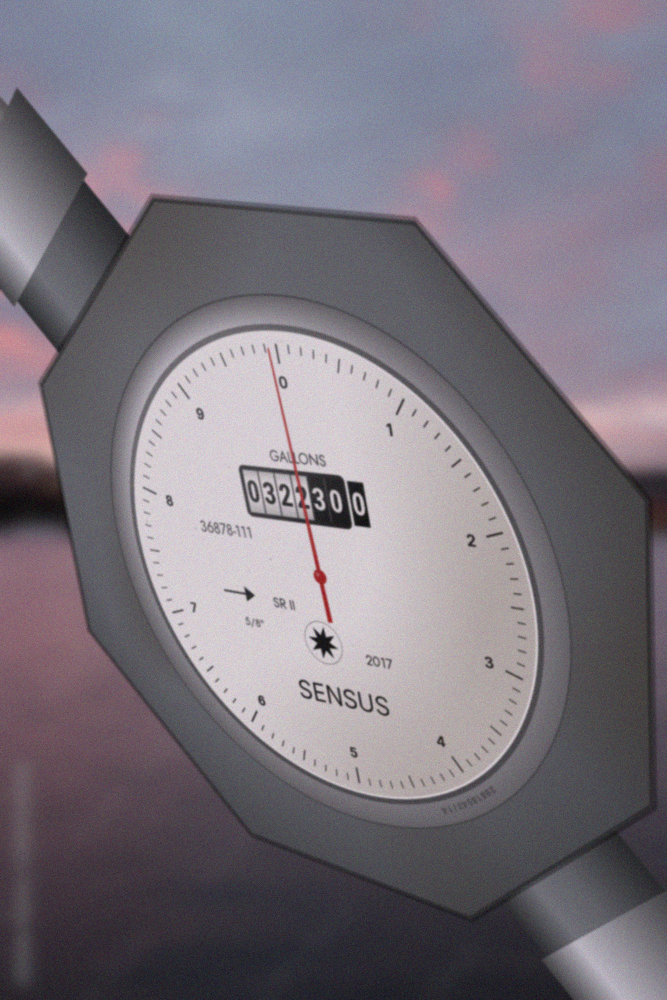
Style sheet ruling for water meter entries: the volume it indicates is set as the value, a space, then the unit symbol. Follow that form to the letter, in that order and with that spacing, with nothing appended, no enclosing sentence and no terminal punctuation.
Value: 322299.9 gal
